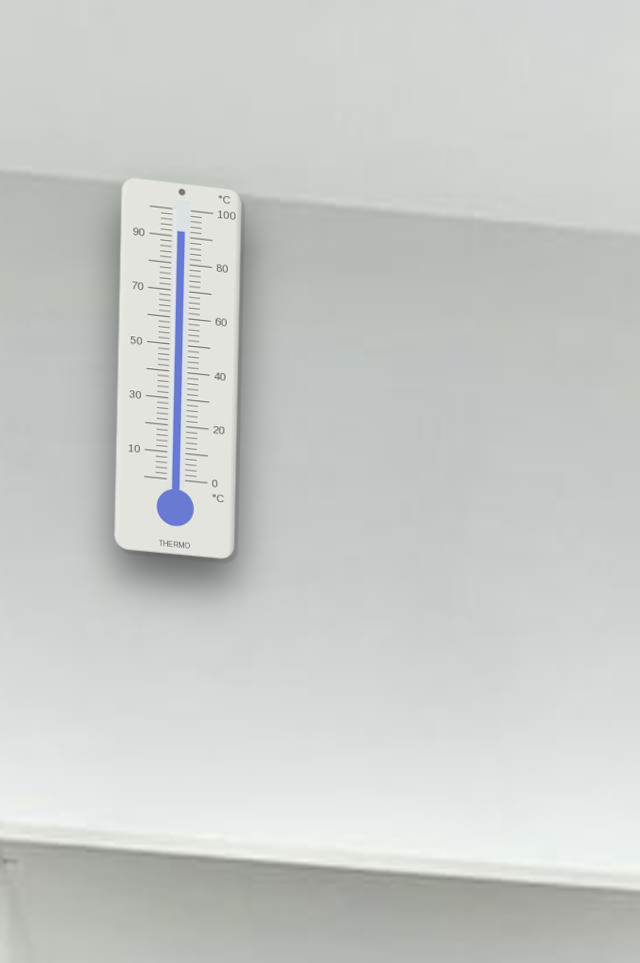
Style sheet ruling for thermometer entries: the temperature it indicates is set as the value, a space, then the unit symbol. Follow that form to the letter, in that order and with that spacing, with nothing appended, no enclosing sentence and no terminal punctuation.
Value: 92 °C
